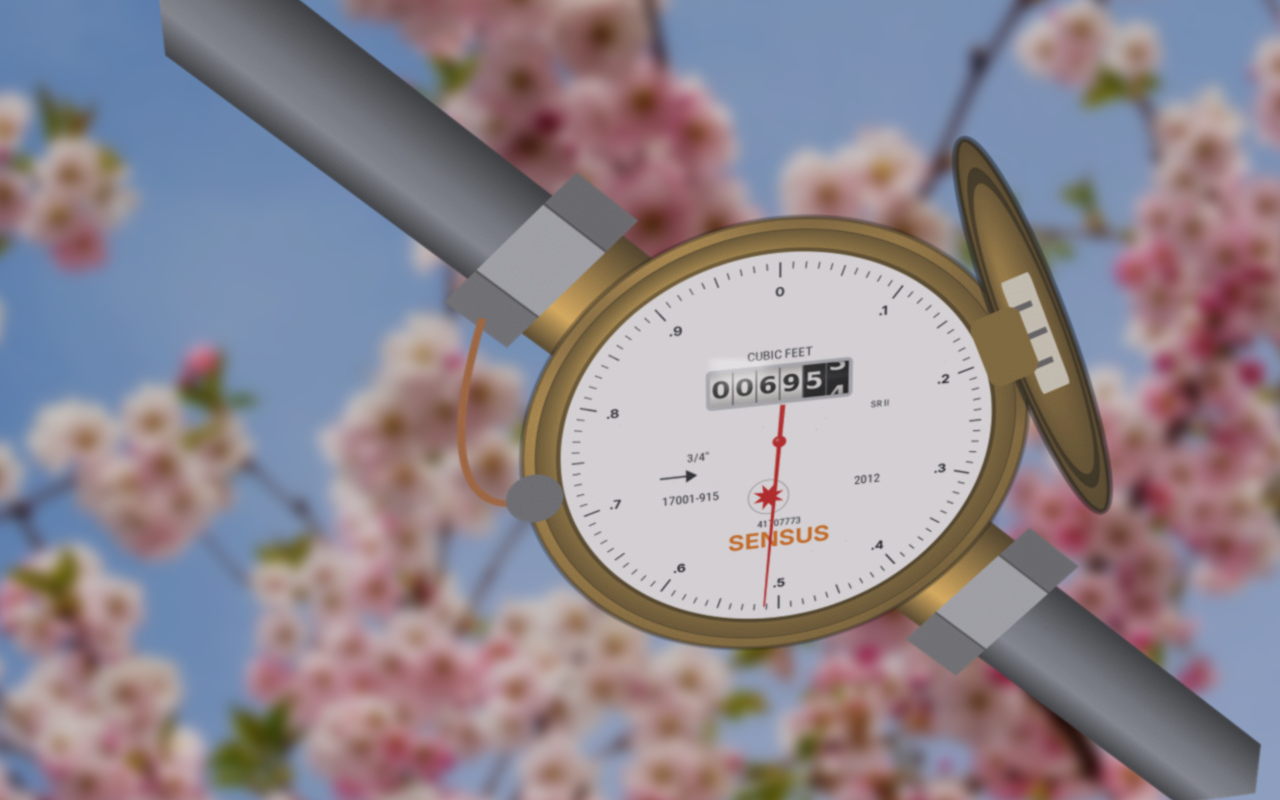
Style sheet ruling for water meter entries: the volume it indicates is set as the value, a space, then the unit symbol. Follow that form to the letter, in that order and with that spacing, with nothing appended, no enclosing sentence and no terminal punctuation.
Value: 6953.51 ft³
